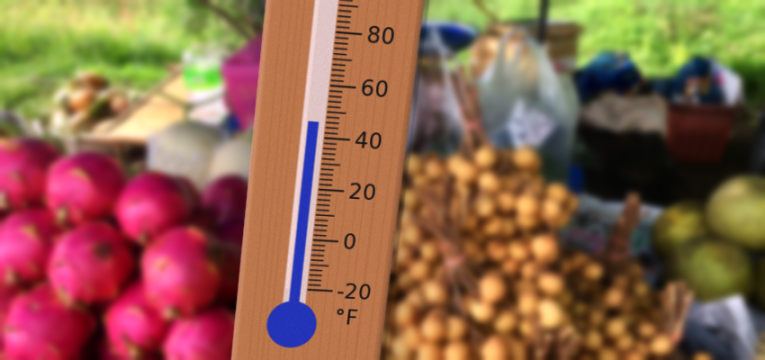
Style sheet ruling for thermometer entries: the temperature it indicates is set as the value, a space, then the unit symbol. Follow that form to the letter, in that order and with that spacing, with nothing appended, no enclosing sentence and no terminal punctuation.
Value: 46 °F
